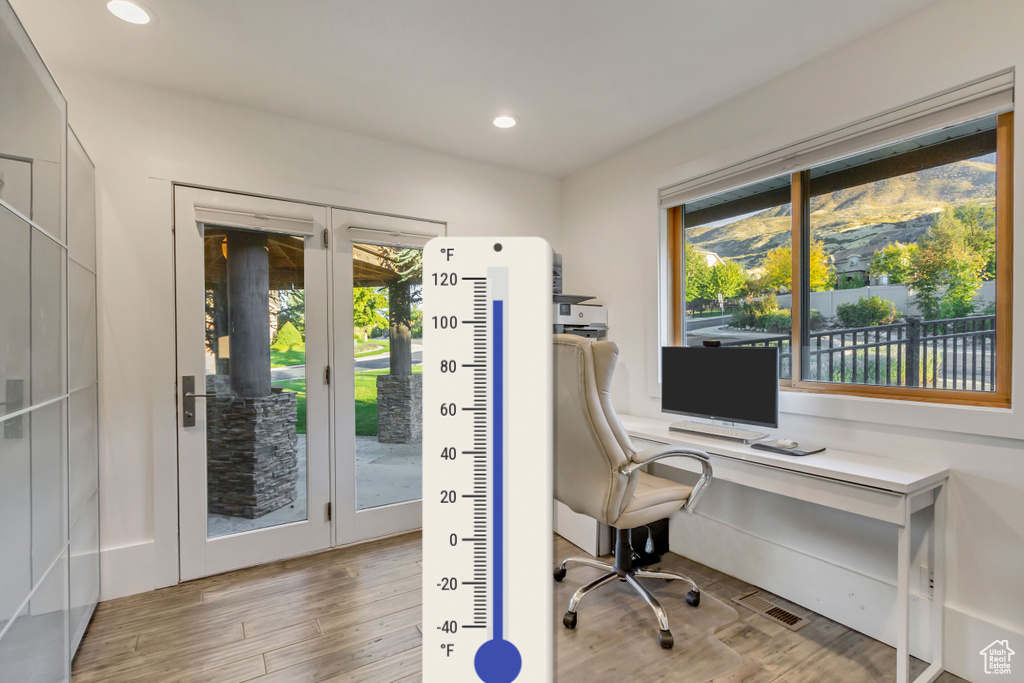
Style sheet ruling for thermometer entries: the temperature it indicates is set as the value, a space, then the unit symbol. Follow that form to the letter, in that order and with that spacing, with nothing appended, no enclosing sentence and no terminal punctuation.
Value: 110 °F
